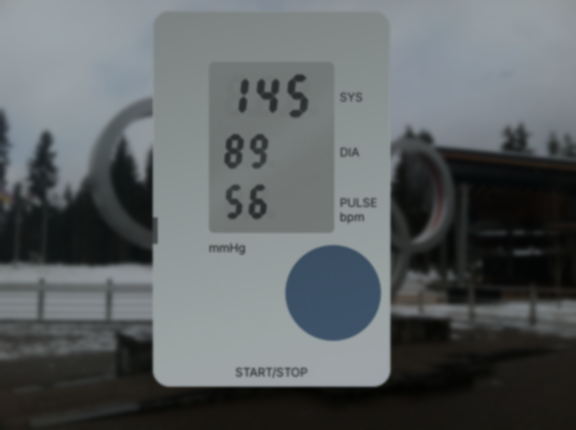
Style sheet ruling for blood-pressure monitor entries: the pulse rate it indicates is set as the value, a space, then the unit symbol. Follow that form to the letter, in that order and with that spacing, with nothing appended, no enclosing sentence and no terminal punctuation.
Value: 56 bpm
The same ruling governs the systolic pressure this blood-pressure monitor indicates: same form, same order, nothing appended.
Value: 145 mmHg
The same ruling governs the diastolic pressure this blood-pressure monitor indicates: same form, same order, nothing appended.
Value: 89 mmHg
